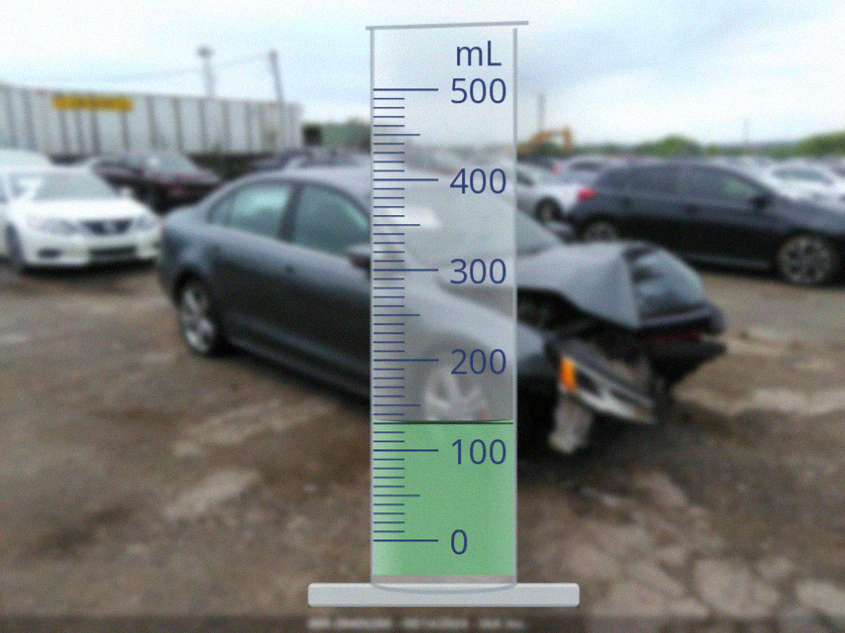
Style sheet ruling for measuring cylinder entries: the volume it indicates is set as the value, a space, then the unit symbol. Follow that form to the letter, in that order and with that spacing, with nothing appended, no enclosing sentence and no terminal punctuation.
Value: 130 mL
